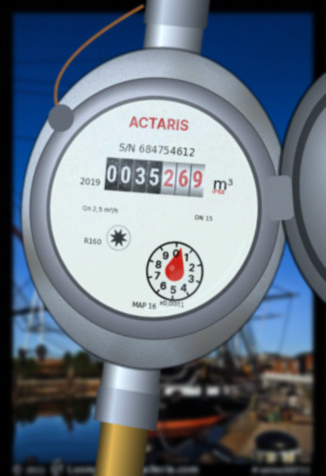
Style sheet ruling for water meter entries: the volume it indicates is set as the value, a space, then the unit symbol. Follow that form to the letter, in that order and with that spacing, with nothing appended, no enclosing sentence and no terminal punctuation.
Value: 35.2690 m³
